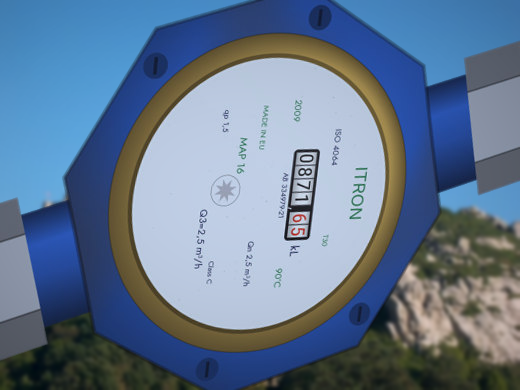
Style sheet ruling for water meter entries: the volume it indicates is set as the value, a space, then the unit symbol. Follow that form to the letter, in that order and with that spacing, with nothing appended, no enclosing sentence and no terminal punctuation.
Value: 871.65 kL
